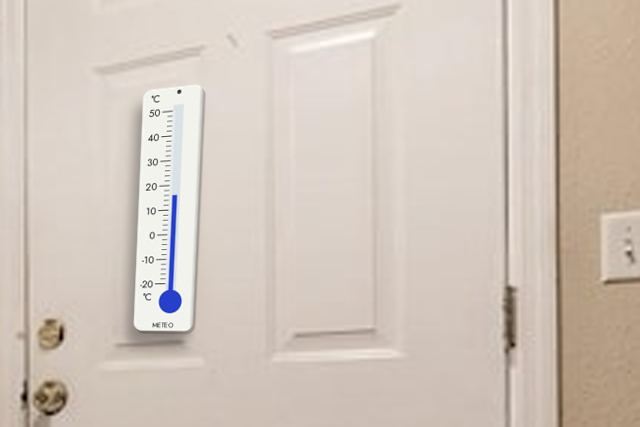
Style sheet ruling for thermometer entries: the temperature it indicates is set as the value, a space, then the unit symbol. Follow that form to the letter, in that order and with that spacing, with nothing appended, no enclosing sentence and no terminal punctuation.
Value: 16 °C
